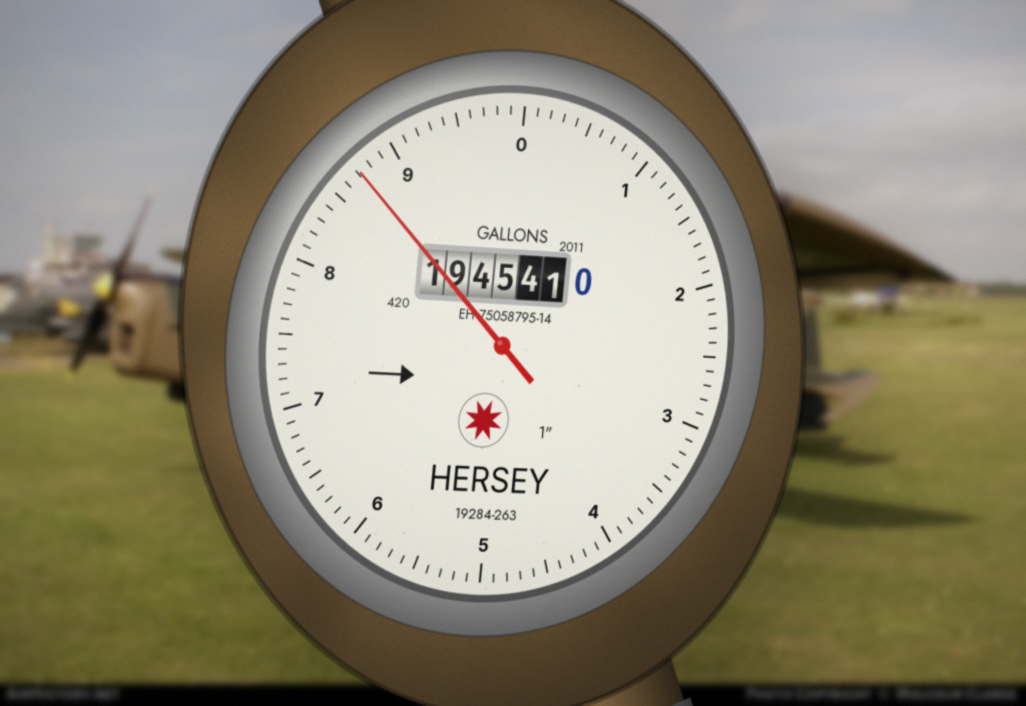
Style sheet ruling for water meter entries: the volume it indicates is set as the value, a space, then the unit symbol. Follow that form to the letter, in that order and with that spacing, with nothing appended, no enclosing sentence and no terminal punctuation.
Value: 1945408.7 gal
